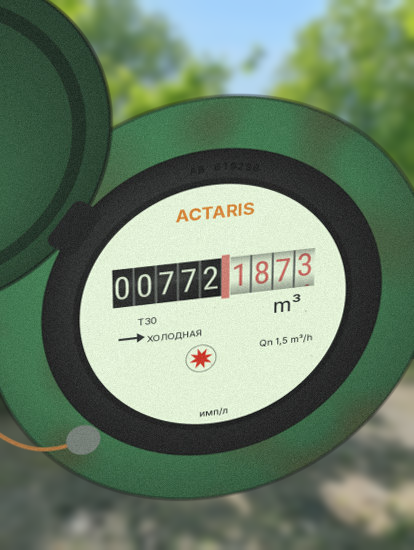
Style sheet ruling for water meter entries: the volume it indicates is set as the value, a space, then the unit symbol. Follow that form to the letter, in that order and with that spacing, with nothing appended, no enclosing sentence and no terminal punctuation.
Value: 772.1873 m³
